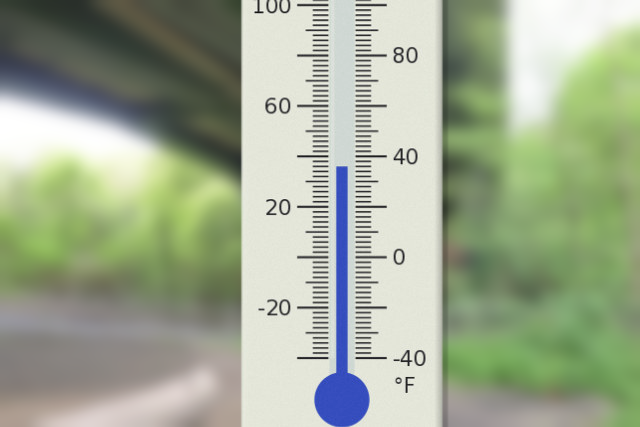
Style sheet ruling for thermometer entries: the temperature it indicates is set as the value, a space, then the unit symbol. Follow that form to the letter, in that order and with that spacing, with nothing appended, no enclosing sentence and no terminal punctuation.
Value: 36 °F
